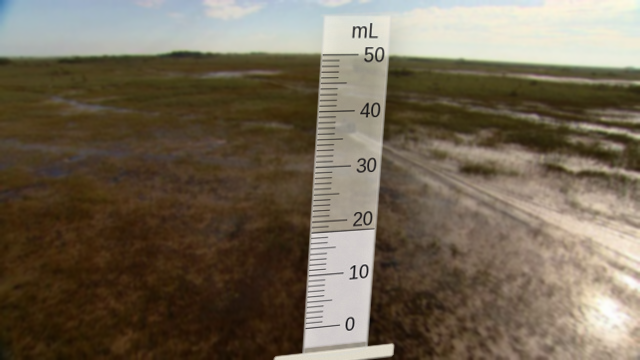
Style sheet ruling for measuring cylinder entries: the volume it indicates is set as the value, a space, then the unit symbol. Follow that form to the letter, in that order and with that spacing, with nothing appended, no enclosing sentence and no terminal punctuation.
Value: 18 mL
